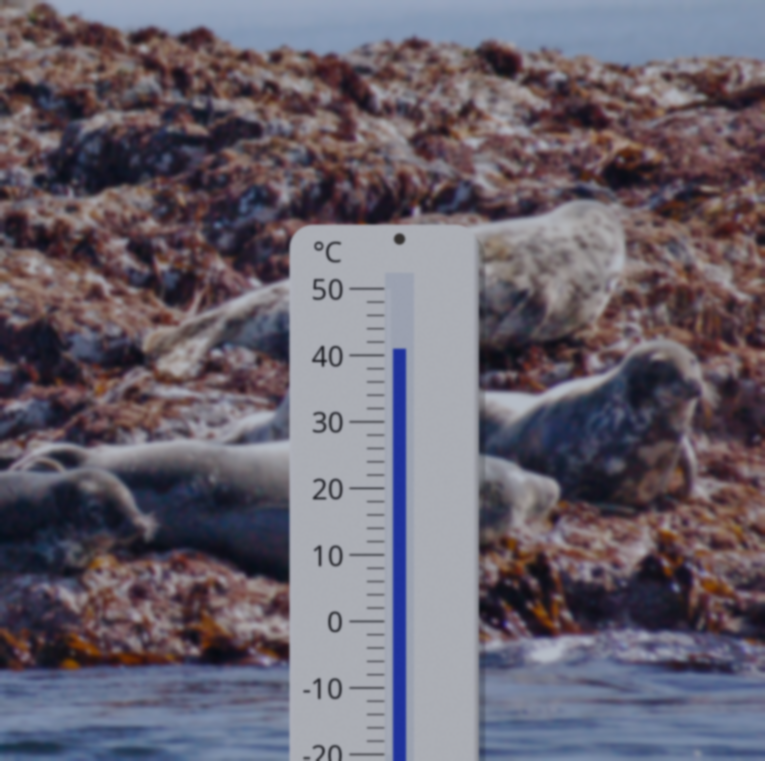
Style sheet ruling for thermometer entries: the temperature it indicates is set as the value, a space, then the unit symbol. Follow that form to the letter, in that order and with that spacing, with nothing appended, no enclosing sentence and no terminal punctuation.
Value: 41 °C
